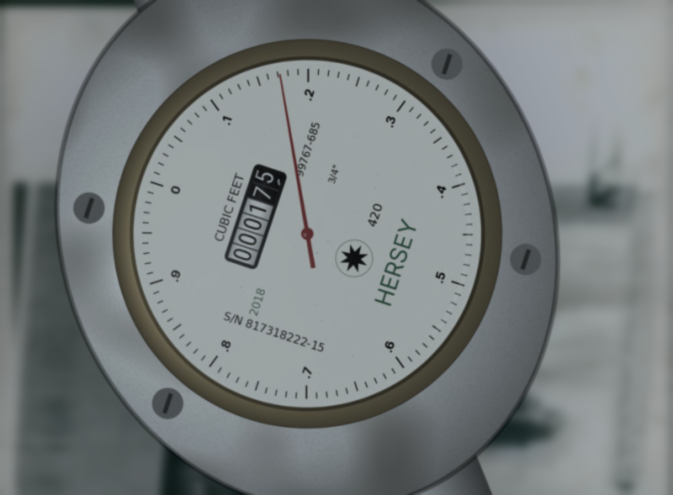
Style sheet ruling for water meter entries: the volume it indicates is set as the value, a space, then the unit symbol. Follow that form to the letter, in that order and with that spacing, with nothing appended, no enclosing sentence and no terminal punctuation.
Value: 175.17 ft³
